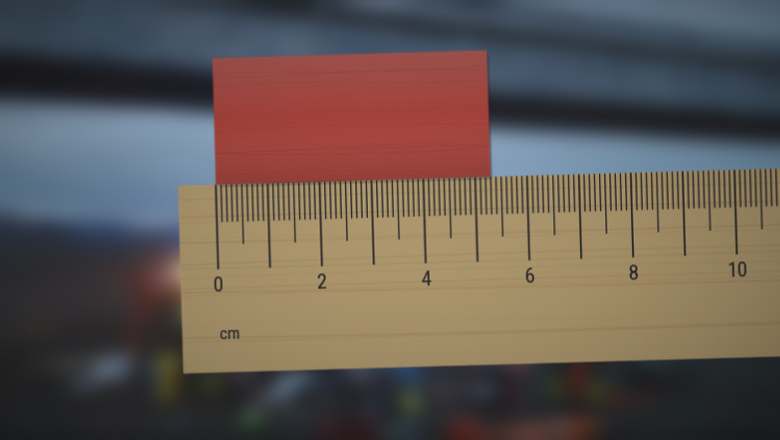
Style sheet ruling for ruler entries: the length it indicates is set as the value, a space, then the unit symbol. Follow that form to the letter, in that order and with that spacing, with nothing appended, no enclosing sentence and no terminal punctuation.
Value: 5.3 cm
